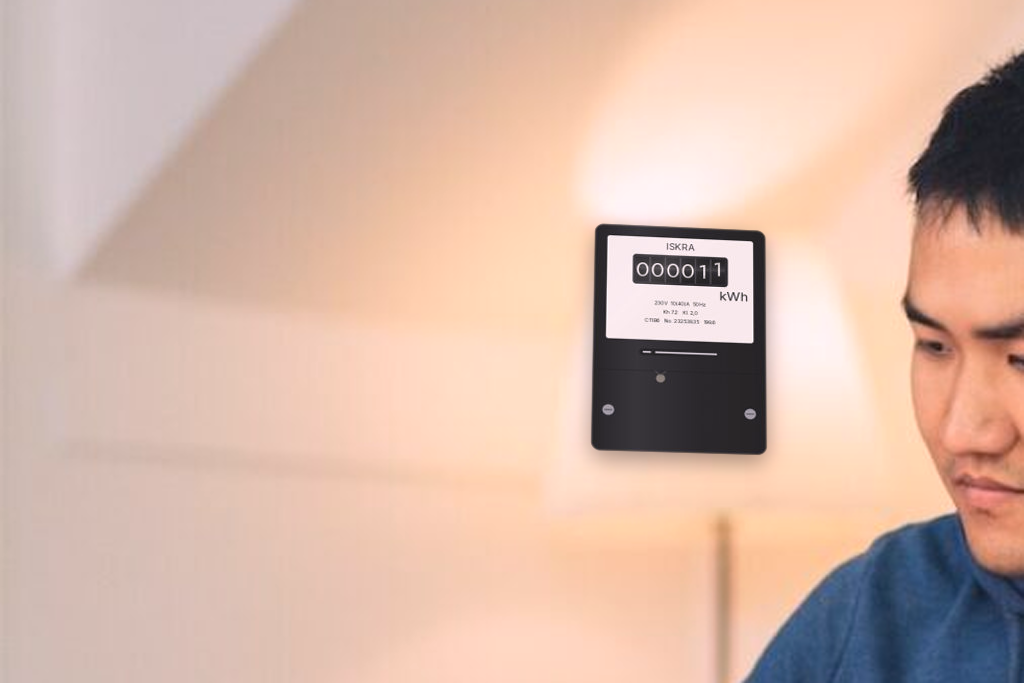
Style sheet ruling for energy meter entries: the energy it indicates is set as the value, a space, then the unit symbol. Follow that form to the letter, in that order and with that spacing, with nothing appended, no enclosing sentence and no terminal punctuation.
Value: 11 kWh
